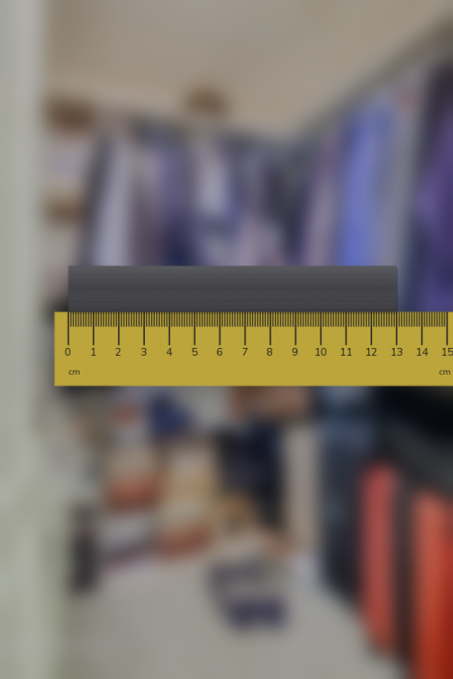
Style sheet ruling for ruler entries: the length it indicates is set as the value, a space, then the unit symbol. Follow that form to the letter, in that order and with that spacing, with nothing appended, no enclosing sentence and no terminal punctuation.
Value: 13 cm
